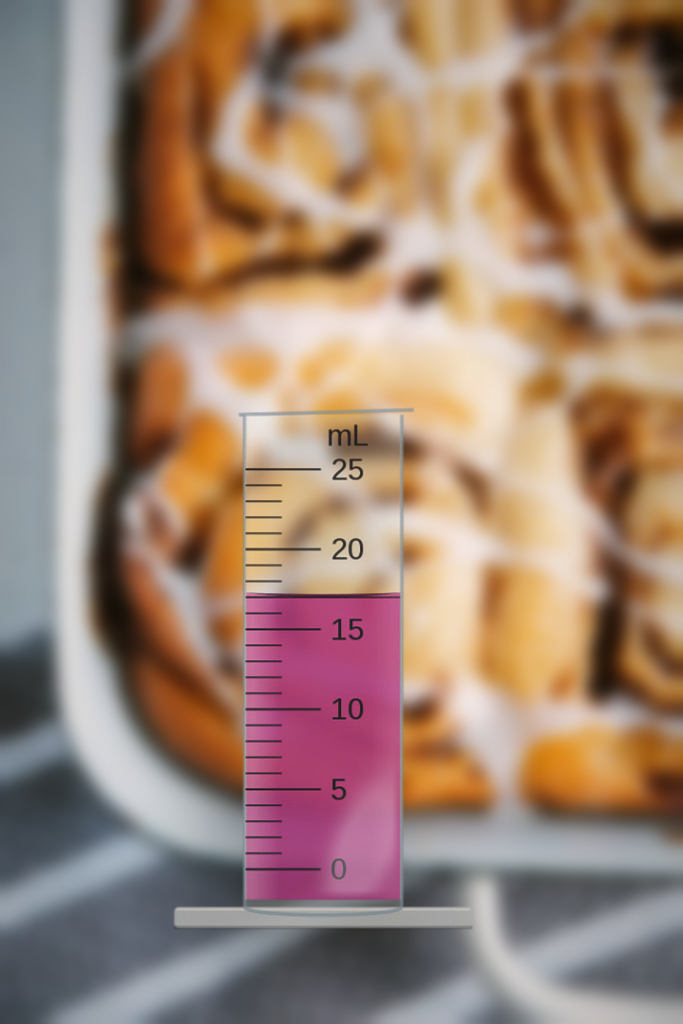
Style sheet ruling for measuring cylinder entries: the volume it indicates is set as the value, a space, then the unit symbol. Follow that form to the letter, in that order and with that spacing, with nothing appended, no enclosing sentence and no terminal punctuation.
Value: 17 mL
